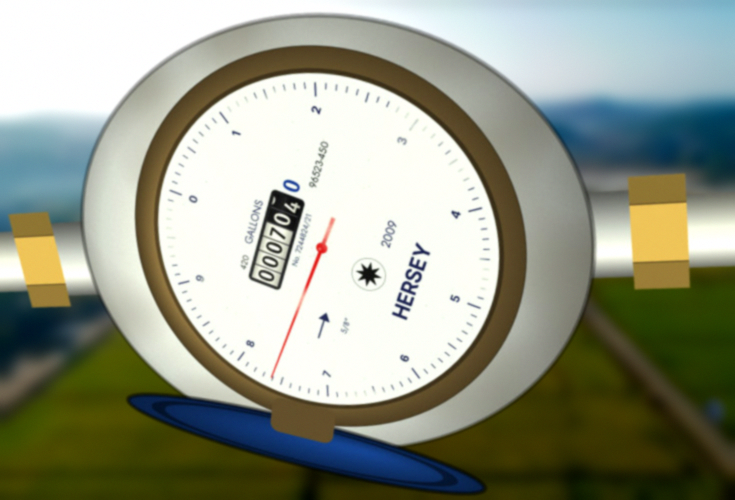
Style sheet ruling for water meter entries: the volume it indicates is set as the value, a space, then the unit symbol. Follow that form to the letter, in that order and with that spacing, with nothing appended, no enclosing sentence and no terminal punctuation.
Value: 7037.6 gal
